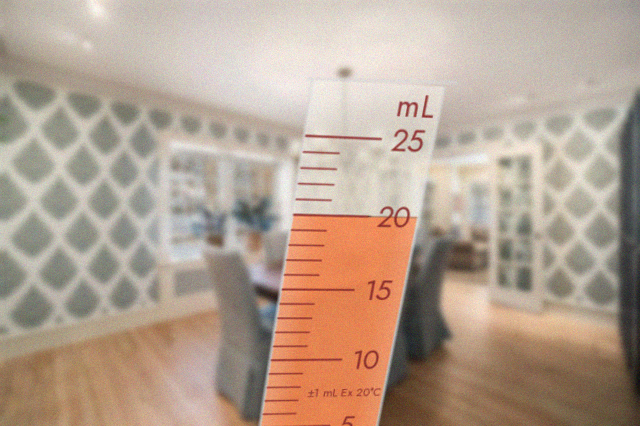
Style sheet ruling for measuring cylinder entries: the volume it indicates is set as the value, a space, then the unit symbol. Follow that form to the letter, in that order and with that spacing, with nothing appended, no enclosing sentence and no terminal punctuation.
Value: 20 mL
